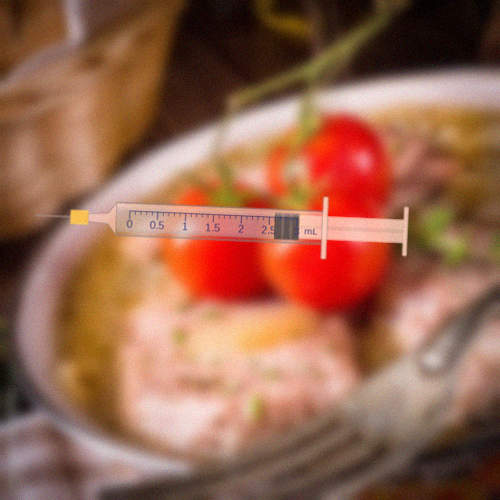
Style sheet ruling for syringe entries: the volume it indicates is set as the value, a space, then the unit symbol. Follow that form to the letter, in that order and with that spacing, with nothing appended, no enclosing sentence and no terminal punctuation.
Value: 2.6 mL
